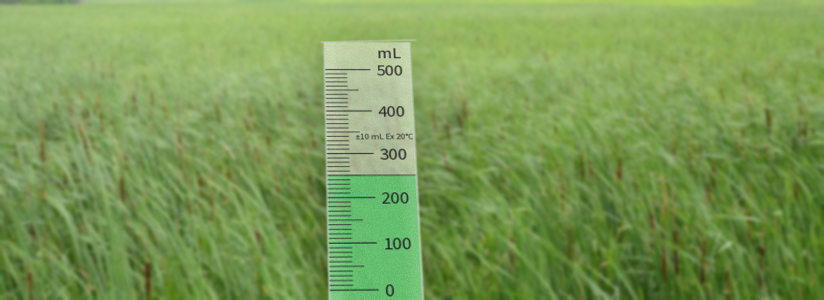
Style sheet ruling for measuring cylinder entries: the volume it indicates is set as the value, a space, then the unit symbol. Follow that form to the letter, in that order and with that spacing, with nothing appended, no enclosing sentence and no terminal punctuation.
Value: 250 mL
